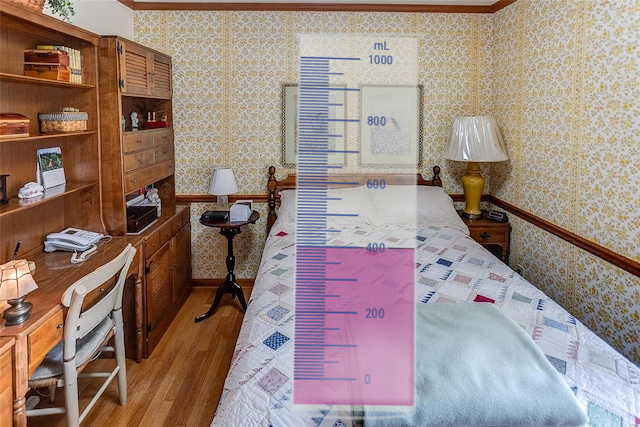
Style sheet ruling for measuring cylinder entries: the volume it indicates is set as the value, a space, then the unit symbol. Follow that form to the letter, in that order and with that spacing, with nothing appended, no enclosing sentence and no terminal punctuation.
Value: 400 mL
